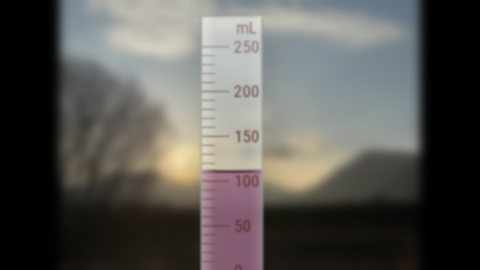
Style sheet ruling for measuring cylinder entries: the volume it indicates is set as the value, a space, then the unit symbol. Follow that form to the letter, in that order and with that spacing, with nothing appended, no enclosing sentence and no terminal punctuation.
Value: 110 mL
